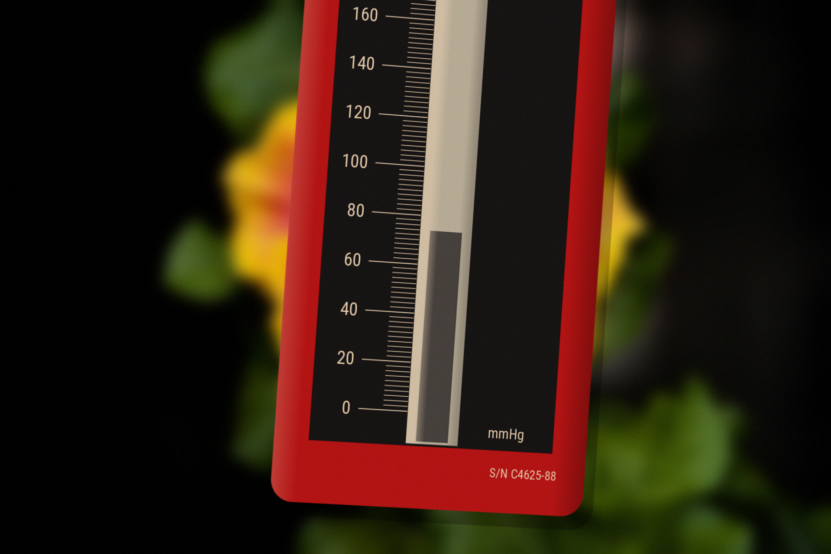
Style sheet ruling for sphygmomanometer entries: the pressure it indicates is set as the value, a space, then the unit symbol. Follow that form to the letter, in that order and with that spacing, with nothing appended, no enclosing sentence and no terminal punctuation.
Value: 74 mmHg
